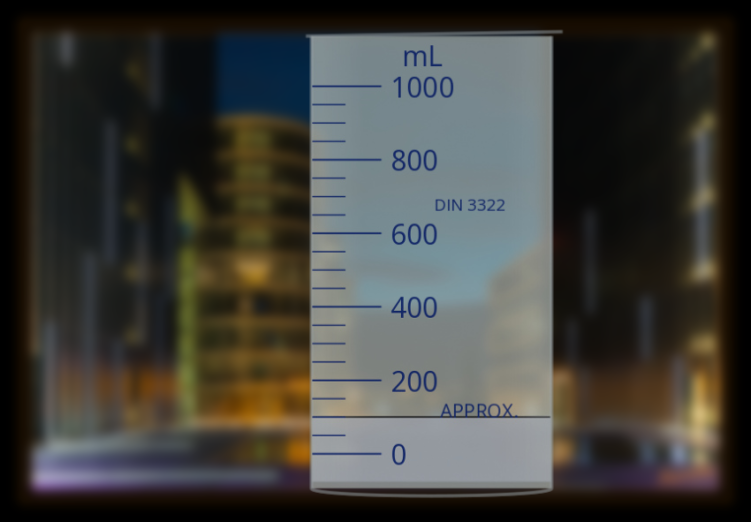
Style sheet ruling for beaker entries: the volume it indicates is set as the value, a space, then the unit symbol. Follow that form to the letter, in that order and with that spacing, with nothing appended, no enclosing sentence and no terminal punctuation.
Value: 100 mL
